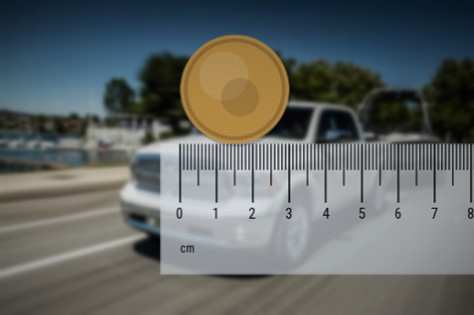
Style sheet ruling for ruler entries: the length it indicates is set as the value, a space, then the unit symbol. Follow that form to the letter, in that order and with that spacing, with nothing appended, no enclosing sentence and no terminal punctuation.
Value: 3 cm
